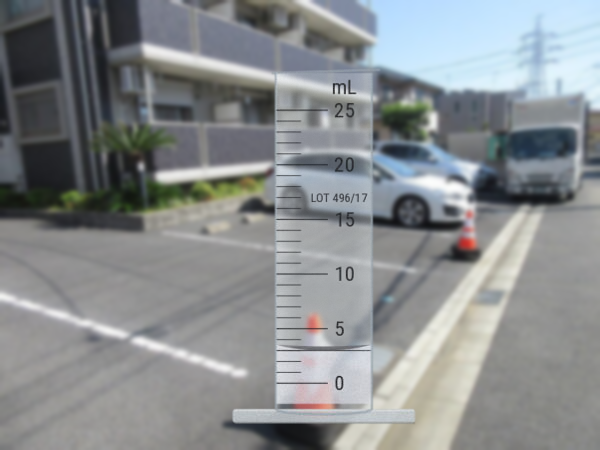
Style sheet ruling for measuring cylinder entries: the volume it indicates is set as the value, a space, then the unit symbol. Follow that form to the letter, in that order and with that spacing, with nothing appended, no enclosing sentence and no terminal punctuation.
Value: 3 mL
